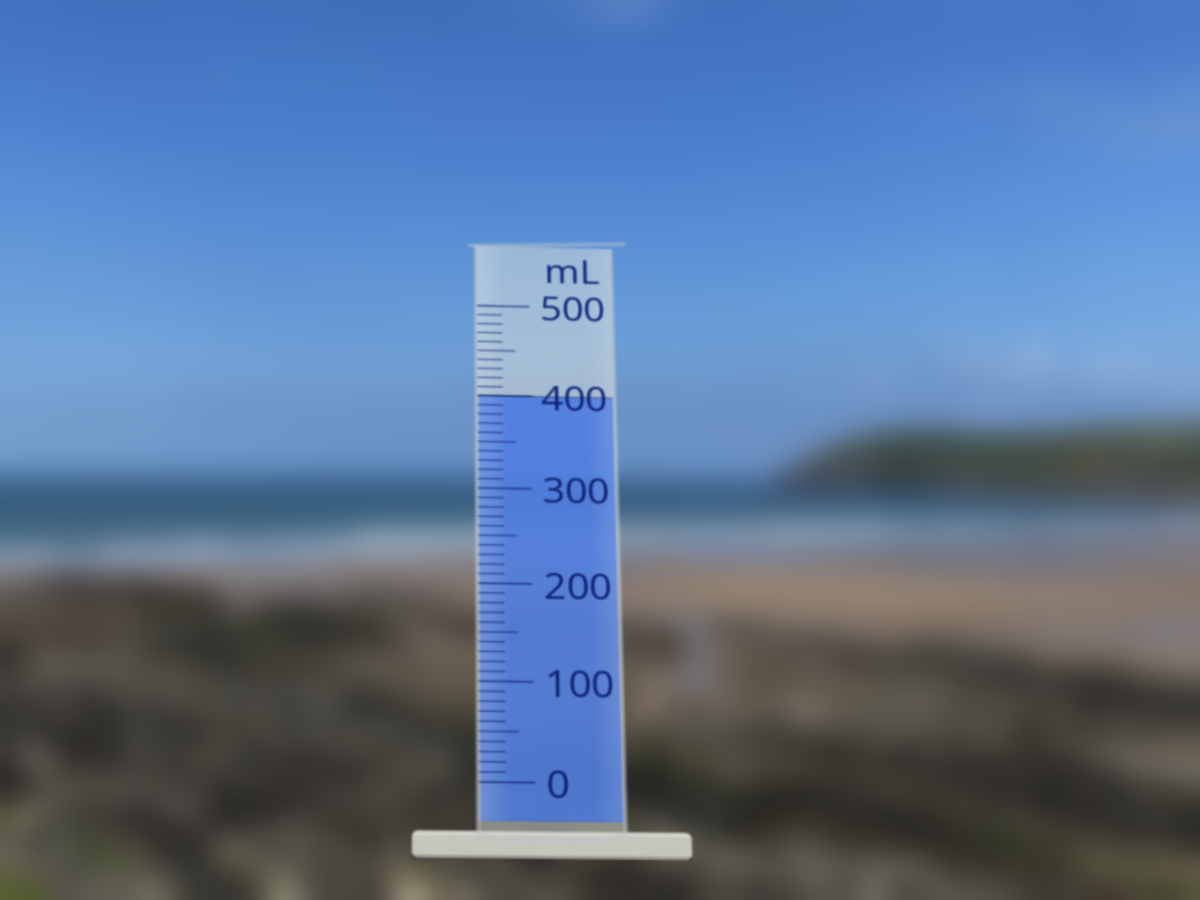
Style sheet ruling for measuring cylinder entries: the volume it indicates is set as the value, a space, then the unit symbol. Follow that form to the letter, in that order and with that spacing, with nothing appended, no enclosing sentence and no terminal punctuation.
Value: 400 mL
